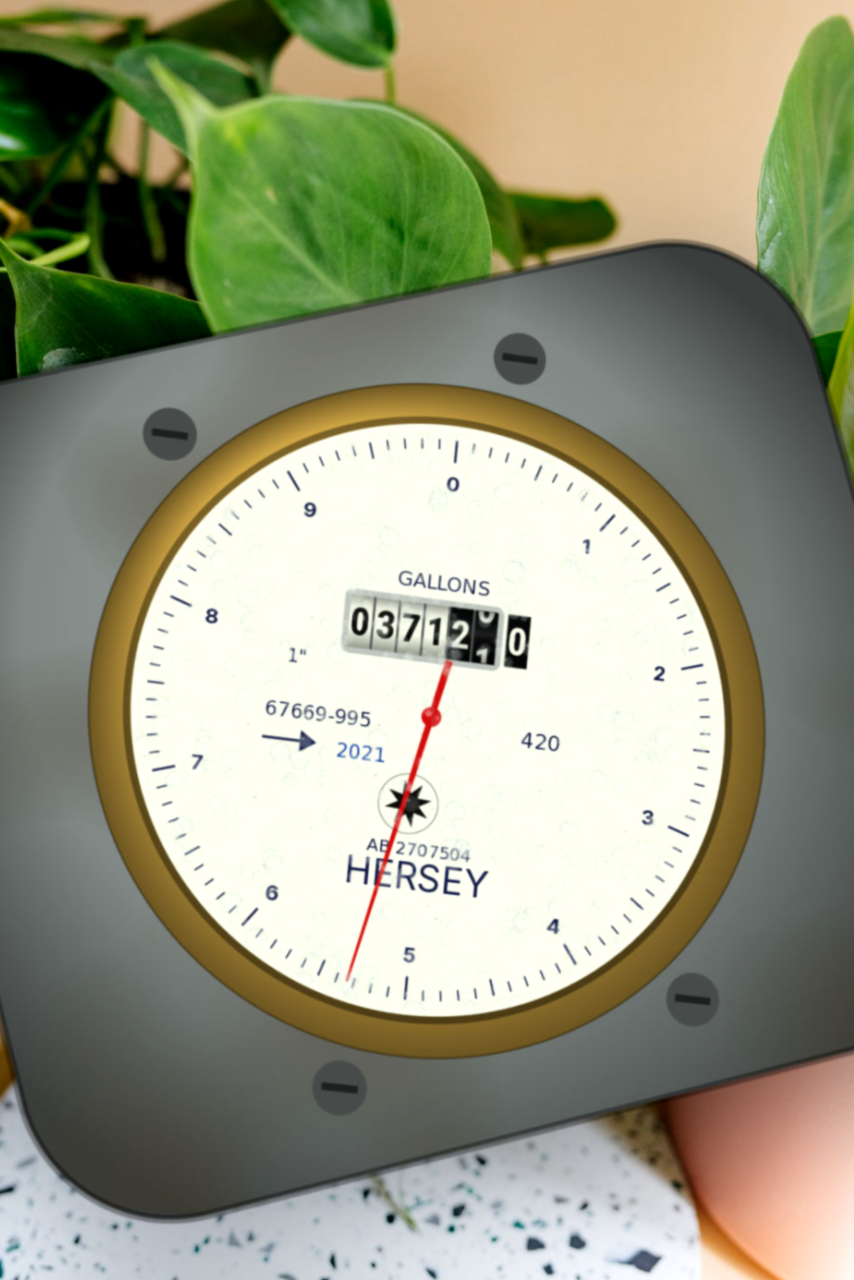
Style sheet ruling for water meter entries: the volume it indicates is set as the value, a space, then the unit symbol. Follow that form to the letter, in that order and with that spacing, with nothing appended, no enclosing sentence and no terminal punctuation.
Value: 371205.3 gal
